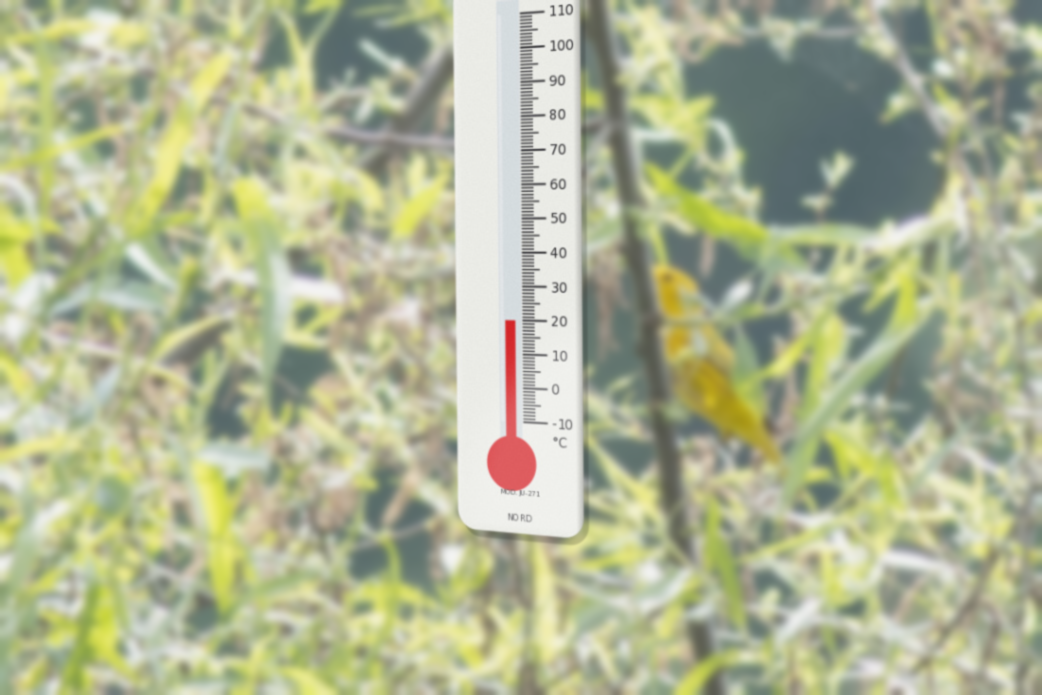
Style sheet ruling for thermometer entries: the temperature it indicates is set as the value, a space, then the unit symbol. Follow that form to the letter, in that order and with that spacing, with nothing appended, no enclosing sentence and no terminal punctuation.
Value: 20 °C
